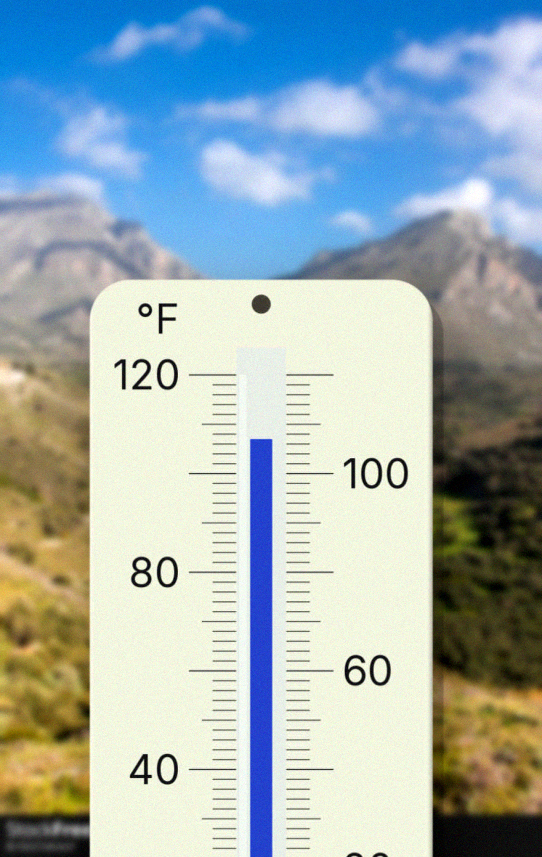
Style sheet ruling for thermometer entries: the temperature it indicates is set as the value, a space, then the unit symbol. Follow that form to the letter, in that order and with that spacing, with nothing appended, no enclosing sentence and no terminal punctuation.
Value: 107 °F
